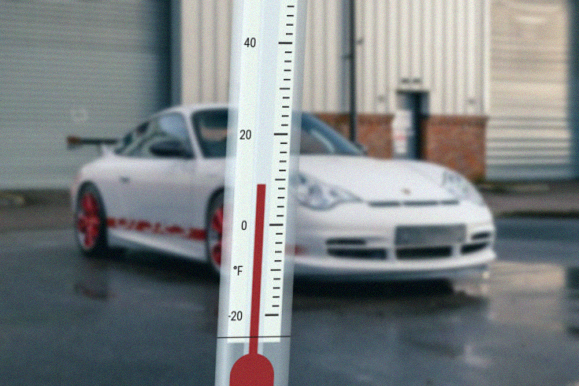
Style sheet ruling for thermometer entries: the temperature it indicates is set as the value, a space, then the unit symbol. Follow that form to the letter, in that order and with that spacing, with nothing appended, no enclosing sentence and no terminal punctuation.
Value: 9 °F
